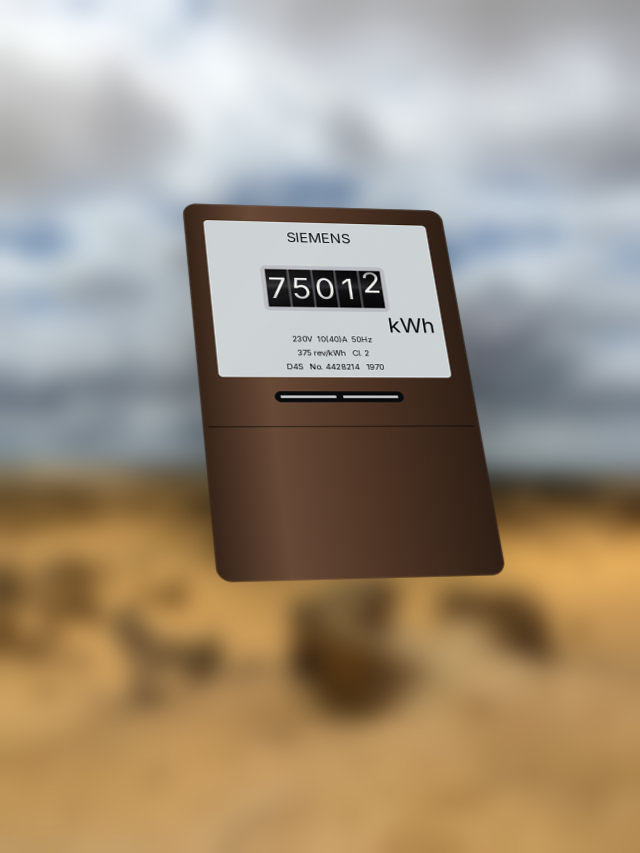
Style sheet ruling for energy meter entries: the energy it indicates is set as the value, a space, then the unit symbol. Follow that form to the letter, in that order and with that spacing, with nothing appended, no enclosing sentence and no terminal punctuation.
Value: 75012 kWh
